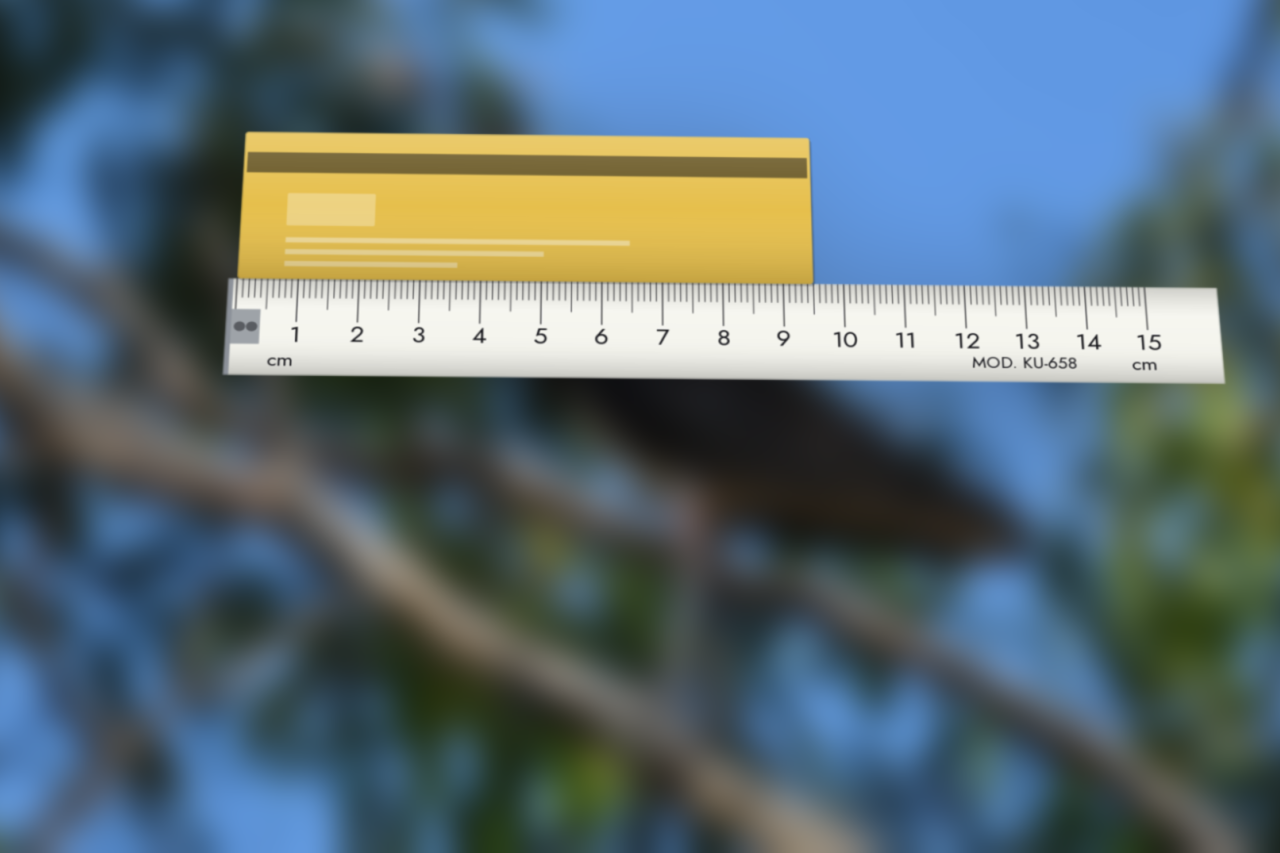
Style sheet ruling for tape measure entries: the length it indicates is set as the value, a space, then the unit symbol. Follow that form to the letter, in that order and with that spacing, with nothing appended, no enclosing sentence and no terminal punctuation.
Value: 9.5 cm
